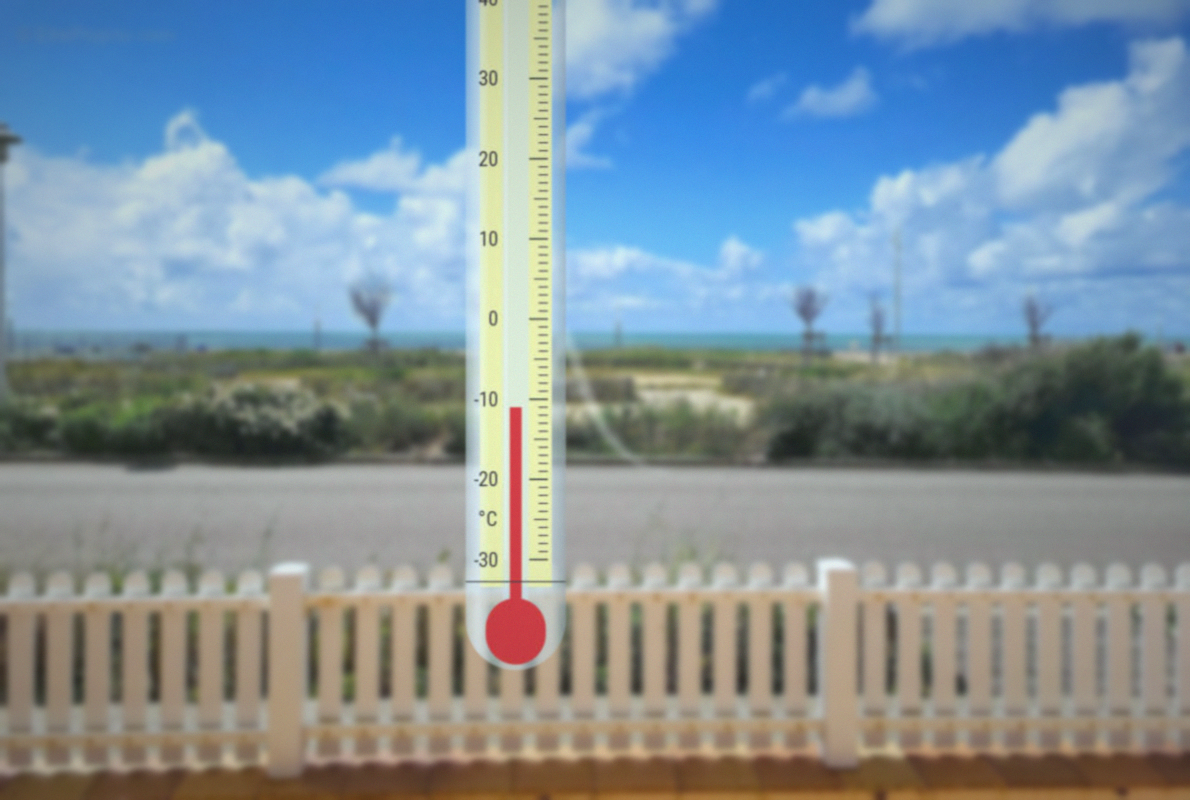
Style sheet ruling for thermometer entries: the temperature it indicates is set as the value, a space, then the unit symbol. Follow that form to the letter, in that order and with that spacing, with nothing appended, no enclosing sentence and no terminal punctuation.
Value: -11 °C
